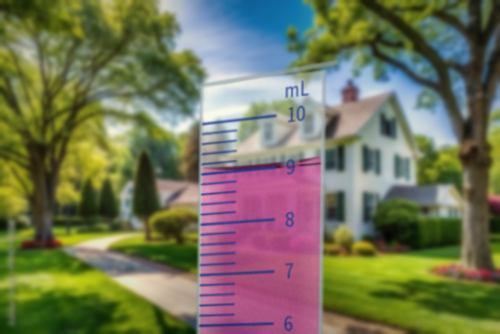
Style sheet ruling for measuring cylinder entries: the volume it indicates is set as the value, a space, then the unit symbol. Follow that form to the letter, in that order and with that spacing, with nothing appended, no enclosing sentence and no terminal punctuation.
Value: 9 mL
